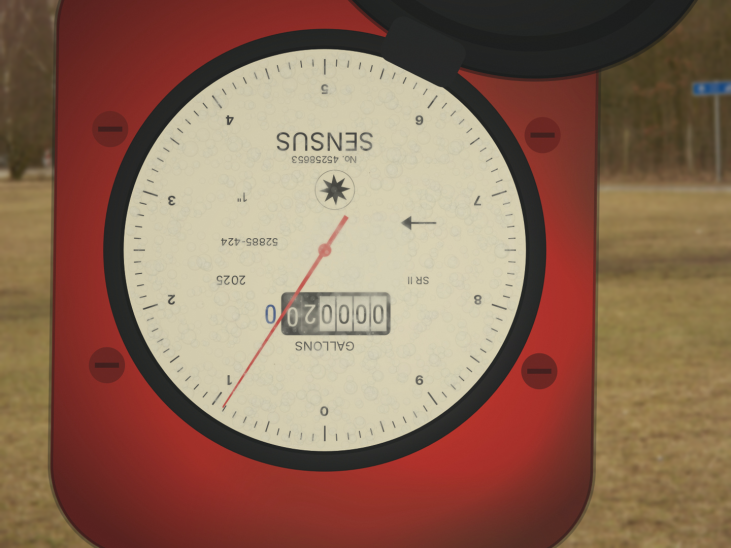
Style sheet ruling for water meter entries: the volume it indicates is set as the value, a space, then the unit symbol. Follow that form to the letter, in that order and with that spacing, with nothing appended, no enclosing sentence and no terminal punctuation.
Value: 200.9 gal
